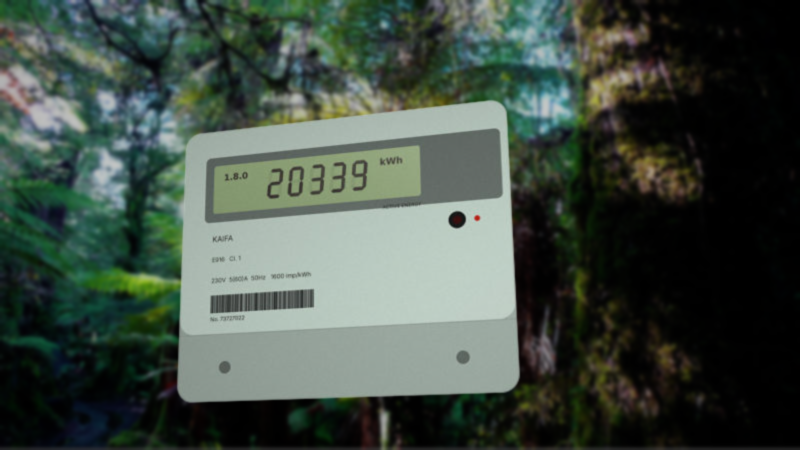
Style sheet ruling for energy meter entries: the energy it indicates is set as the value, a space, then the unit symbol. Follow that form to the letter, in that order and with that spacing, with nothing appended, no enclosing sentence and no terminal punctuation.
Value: 20339 kWh
